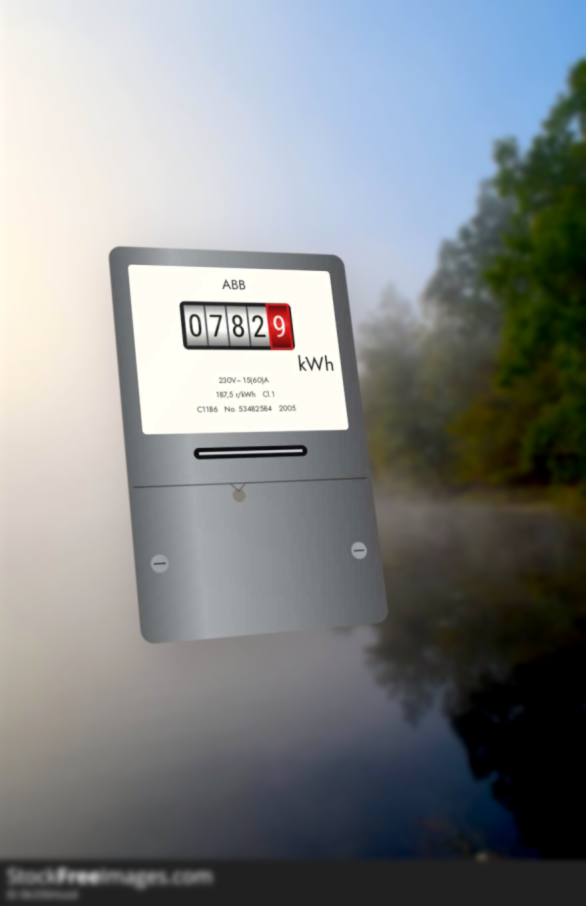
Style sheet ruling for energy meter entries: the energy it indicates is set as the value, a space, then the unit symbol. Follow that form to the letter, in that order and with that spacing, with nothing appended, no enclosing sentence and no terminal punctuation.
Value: 782.9 kWh
